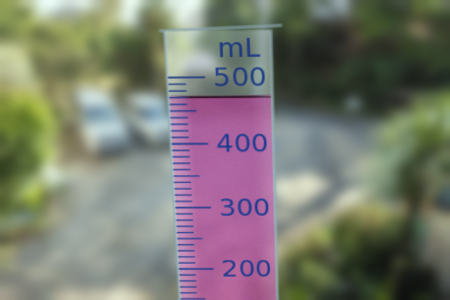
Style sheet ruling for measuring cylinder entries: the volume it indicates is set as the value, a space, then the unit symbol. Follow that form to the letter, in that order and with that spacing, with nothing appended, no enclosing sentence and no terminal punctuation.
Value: 470 mL
